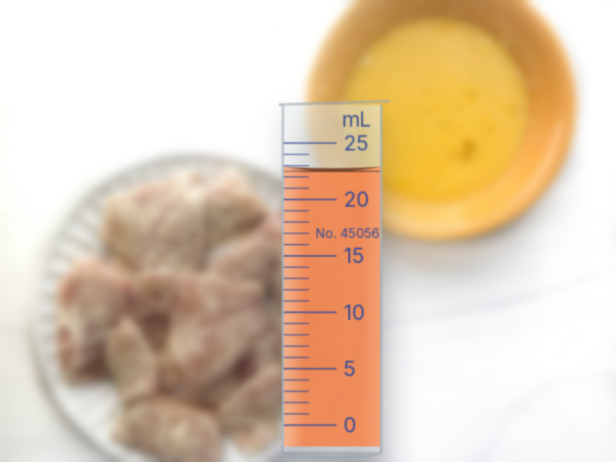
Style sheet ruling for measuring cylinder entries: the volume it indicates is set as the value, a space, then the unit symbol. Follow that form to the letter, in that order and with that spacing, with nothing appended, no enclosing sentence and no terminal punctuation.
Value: 22.5 mL
